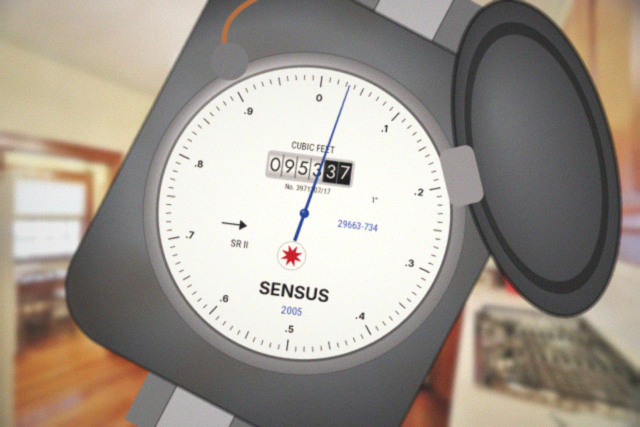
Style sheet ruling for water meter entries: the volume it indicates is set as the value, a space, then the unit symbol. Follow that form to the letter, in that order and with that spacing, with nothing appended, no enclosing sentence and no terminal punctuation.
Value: 95337.03 ft³
